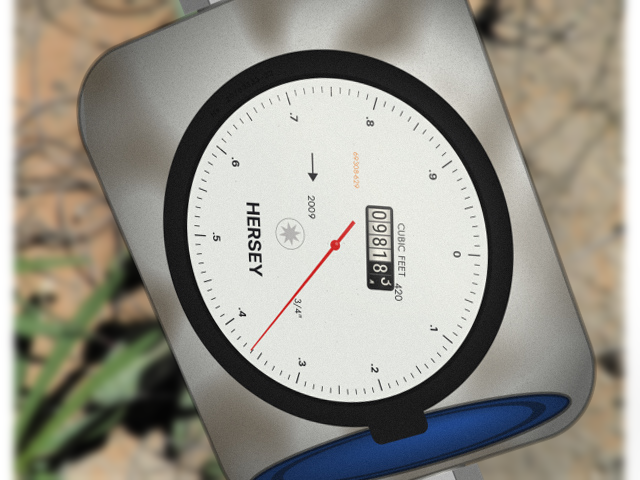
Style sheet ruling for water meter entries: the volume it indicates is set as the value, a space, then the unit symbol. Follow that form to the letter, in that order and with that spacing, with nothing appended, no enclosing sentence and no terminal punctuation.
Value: 98183.36 ft³
